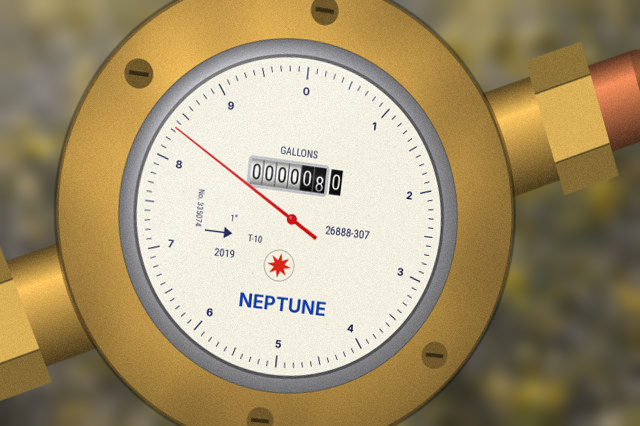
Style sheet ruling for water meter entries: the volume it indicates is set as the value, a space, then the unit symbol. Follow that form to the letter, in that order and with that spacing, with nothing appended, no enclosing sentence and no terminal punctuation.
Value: 78.3 gal
